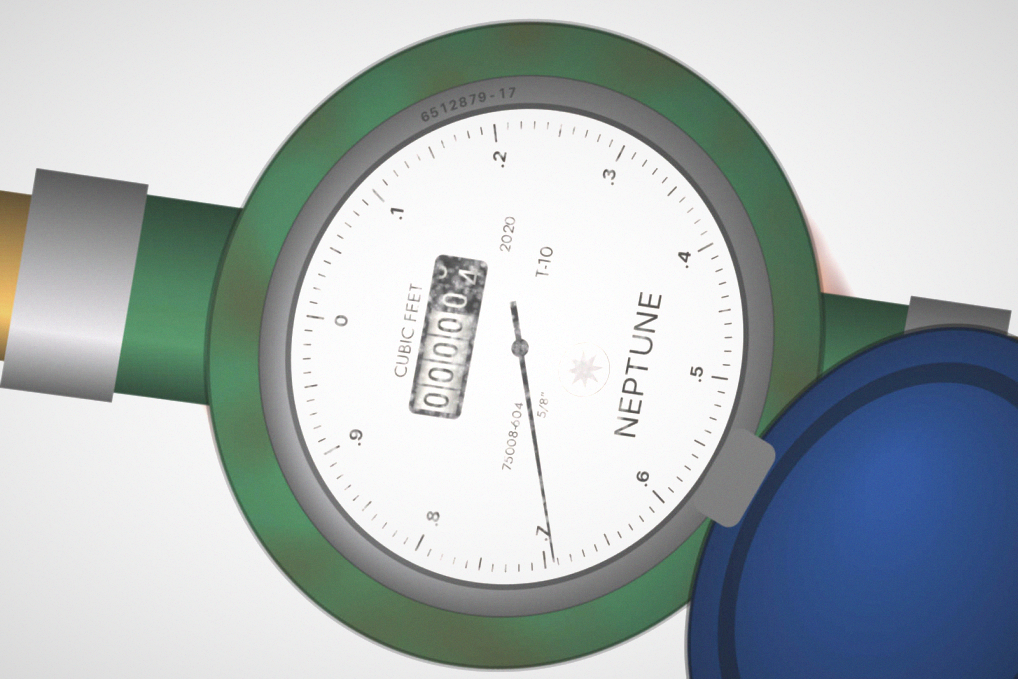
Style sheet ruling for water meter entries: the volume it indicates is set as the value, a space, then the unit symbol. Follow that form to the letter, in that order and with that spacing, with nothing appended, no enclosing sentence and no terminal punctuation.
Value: 3.69 ft³
